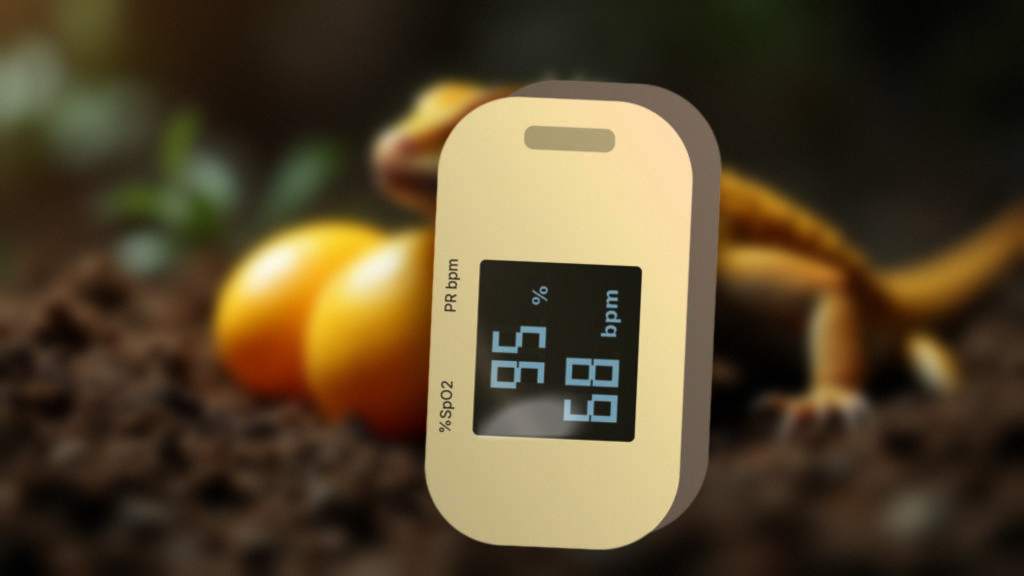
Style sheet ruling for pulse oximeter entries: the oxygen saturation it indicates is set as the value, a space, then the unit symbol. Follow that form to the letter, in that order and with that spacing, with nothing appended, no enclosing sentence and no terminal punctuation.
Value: 95 %
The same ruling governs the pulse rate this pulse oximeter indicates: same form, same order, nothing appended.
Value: 68 bpm
